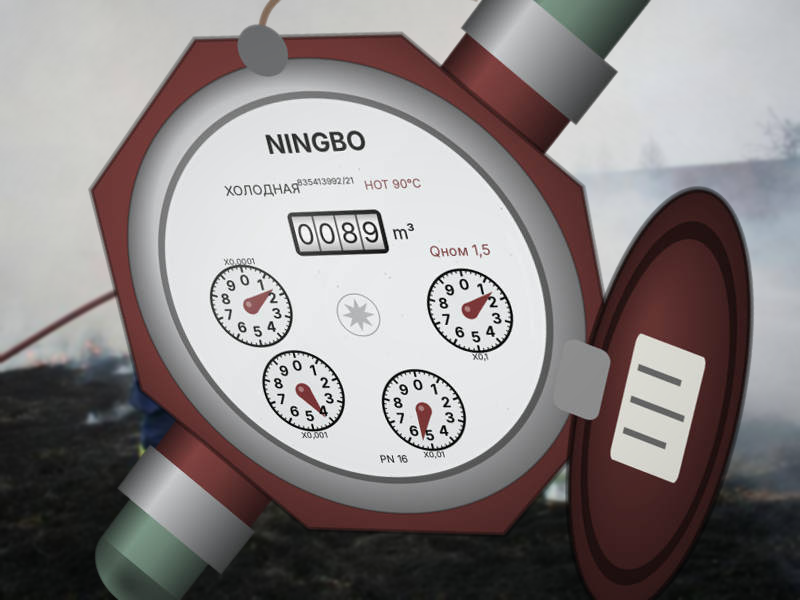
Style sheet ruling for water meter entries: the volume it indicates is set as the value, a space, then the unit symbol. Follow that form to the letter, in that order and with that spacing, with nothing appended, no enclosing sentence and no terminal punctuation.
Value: 89.1541 m³
